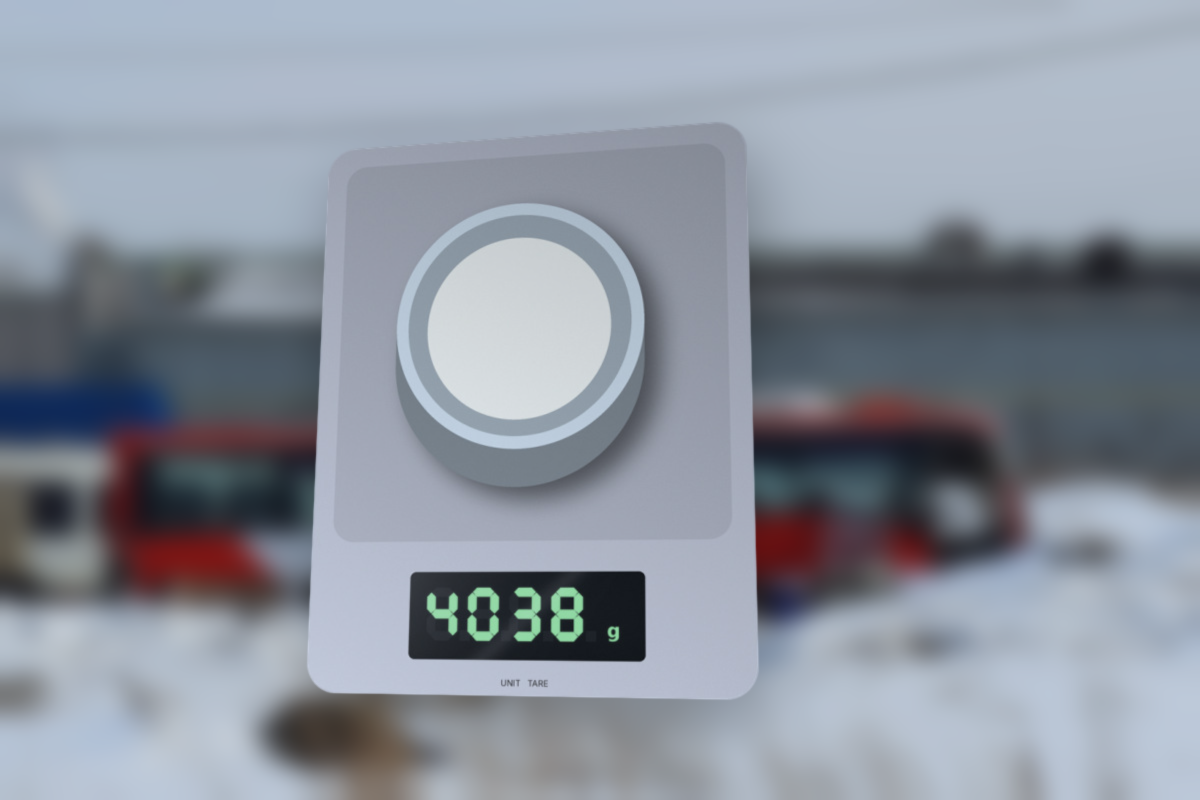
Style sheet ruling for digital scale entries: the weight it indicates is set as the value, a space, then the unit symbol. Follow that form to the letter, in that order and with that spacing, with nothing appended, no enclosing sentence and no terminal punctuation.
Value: 4038 g
